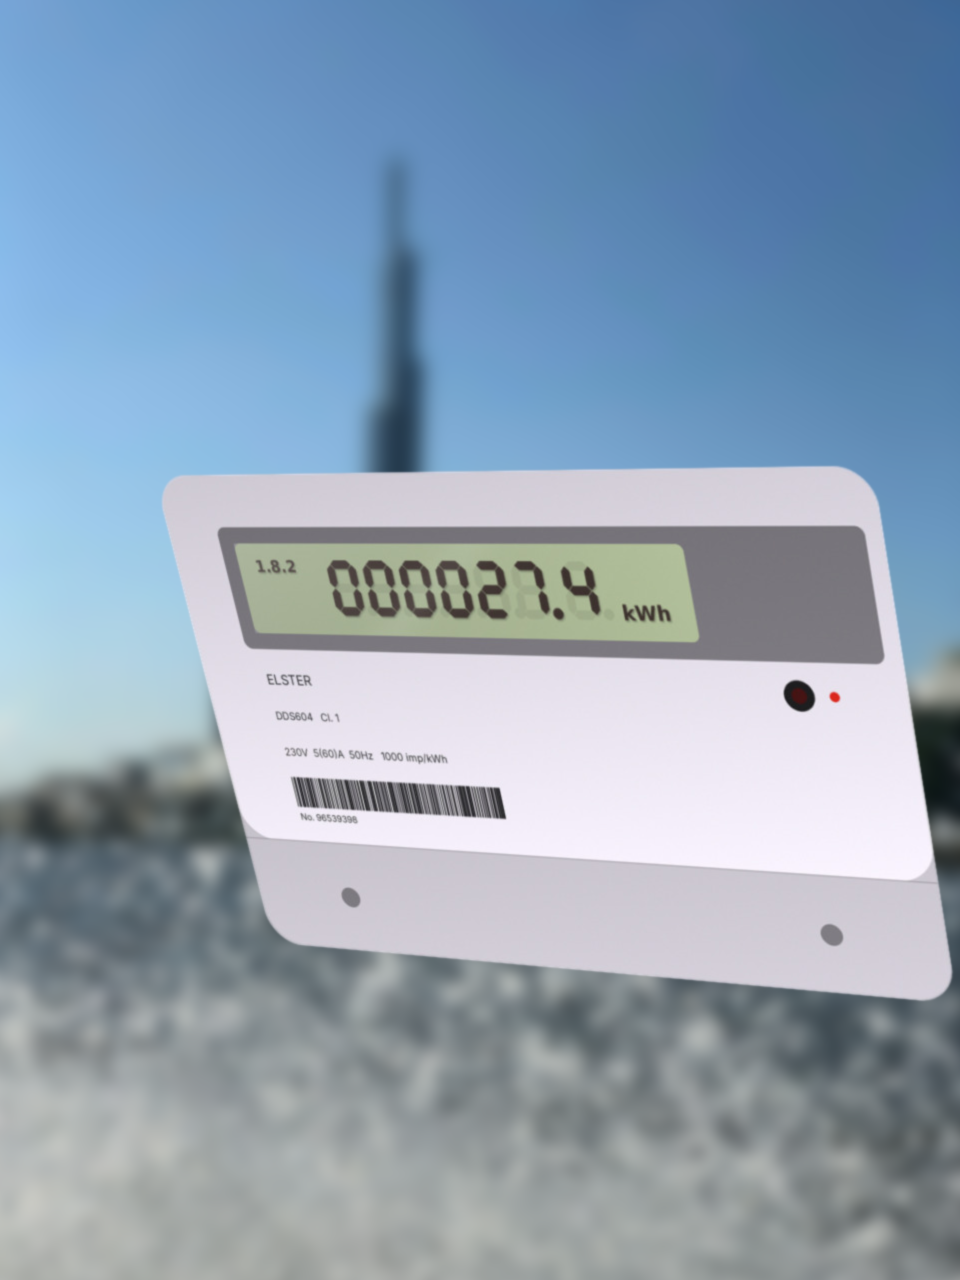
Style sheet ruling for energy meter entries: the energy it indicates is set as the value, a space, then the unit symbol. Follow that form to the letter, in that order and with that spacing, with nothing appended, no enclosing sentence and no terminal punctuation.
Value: 27.4 kWh
